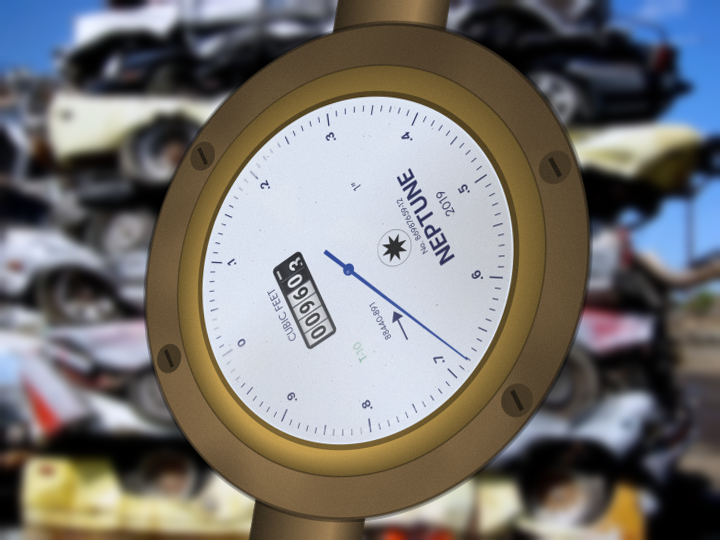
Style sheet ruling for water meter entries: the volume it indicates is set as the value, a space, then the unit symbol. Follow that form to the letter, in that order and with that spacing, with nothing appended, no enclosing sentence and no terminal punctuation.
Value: 9602.68 ft³
